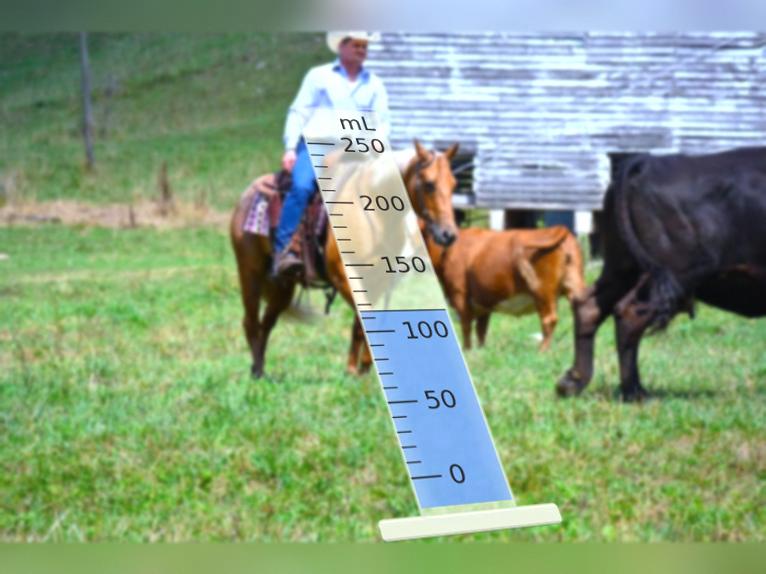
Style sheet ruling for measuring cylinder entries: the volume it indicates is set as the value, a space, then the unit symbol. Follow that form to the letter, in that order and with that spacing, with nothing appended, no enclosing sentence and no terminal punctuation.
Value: 115 mL
